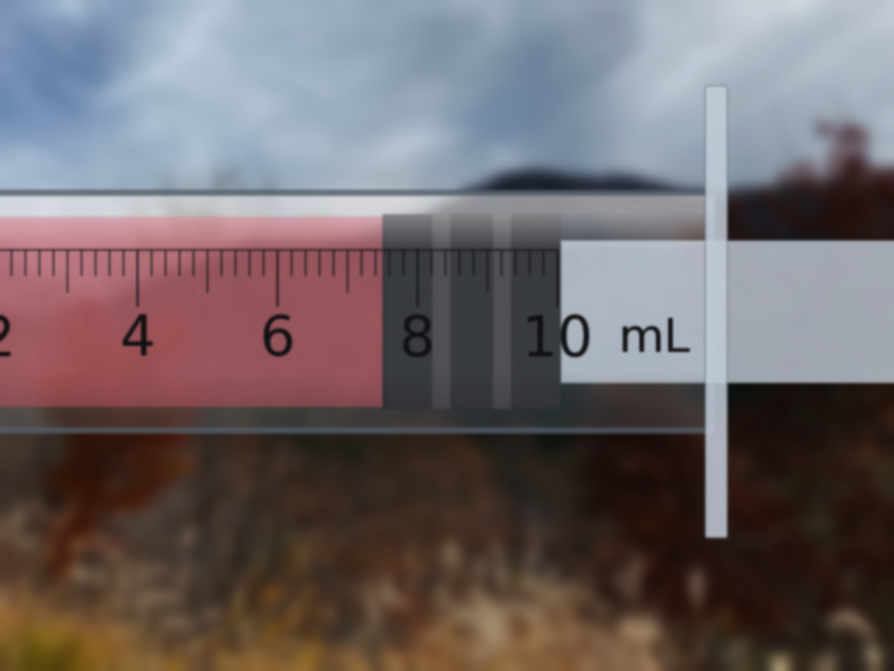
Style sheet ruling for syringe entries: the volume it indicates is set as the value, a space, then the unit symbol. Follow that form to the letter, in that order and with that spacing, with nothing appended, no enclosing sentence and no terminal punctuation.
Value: 7.5 mL
